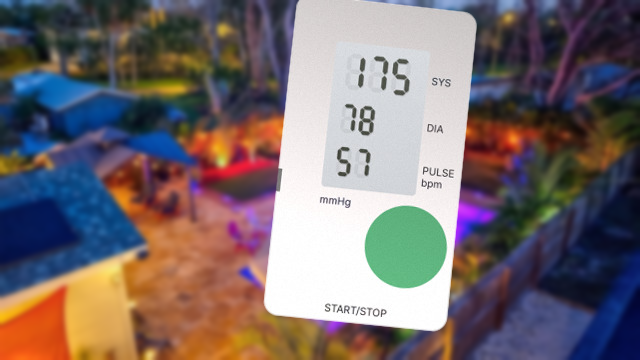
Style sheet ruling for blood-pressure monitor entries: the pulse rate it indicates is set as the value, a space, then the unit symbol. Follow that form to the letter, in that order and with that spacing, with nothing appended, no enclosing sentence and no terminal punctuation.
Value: 57 bpm
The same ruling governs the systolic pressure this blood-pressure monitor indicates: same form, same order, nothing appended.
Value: 175 mmHg
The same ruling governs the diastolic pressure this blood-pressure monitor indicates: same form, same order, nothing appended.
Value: 78 mmHg
